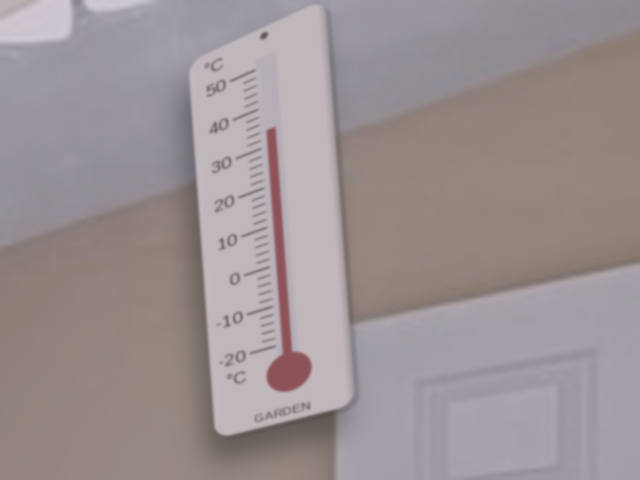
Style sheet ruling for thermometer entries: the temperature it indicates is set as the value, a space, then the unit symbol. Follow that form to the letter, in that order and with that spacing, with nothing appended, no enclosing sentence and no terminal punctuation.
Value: 34 °C
